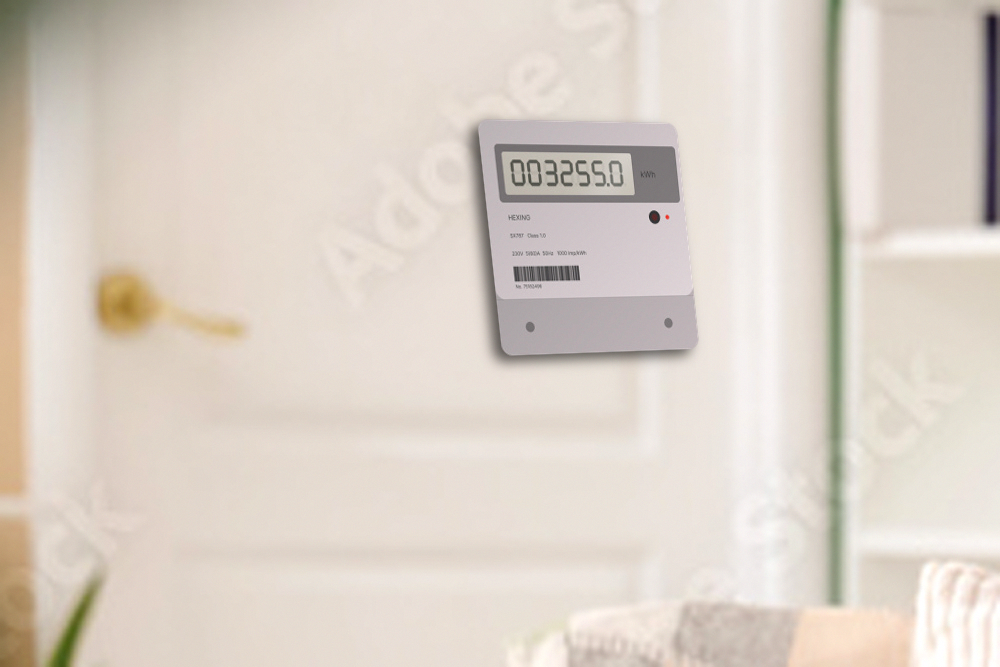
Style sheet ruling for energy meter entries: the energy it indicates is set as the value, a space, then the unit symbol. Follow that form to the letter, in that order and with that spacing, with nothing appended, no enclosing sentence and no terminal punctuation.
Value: 3255.0 kWh
